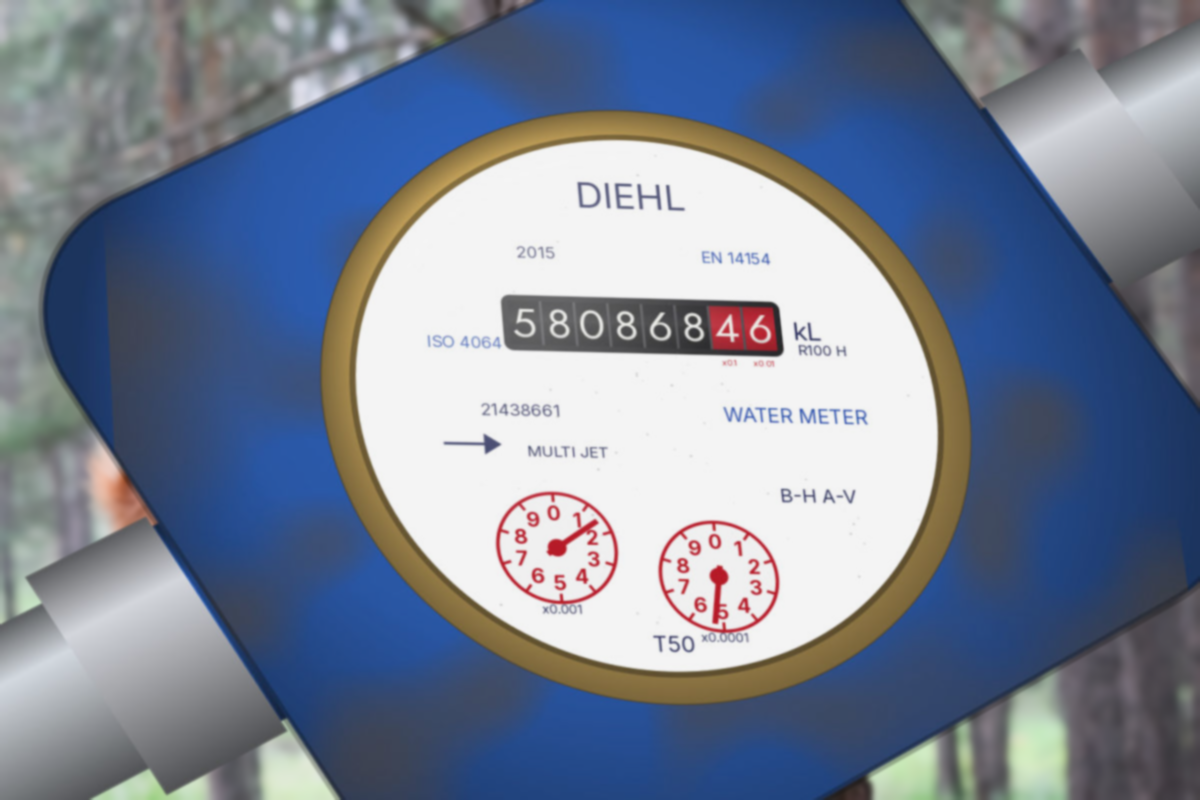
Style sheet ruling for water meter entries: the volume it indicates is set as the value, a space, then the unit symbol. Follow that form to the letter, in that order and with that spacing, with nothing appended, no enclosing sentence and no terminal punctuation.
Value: 580868.4615 kL
